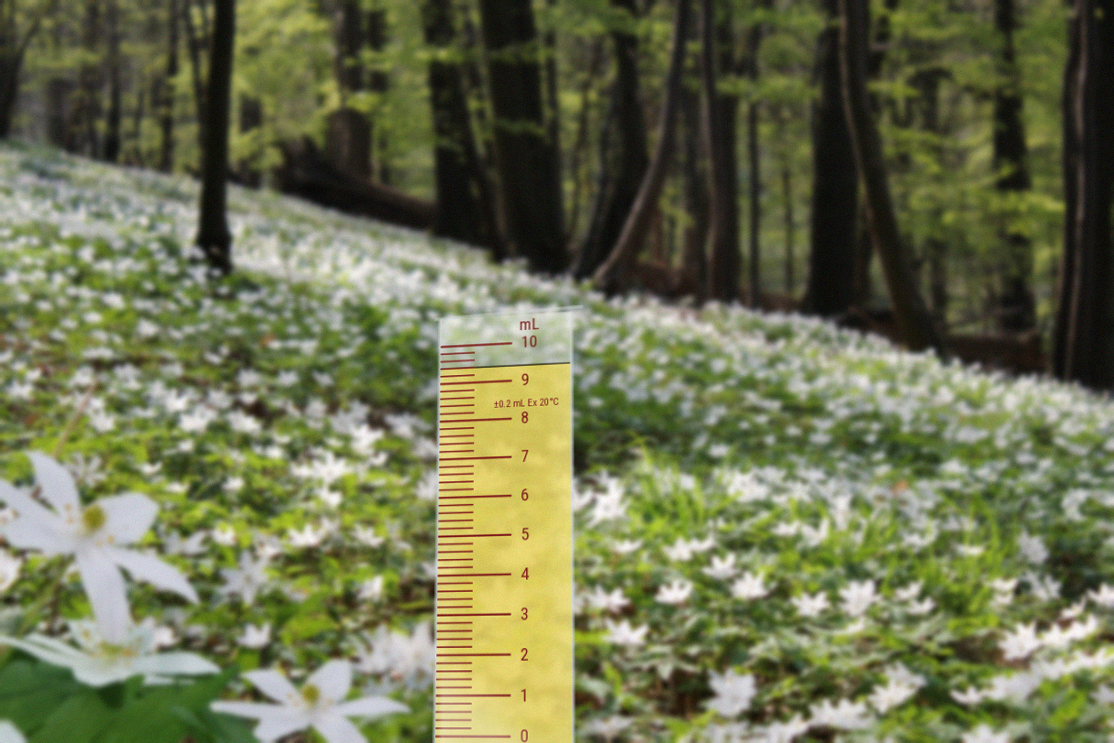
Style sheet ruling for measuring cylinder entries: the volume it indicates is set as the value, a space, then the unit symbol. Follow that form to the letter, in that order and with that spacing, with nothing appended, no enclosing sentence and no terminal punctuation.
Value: 9.4 mL
